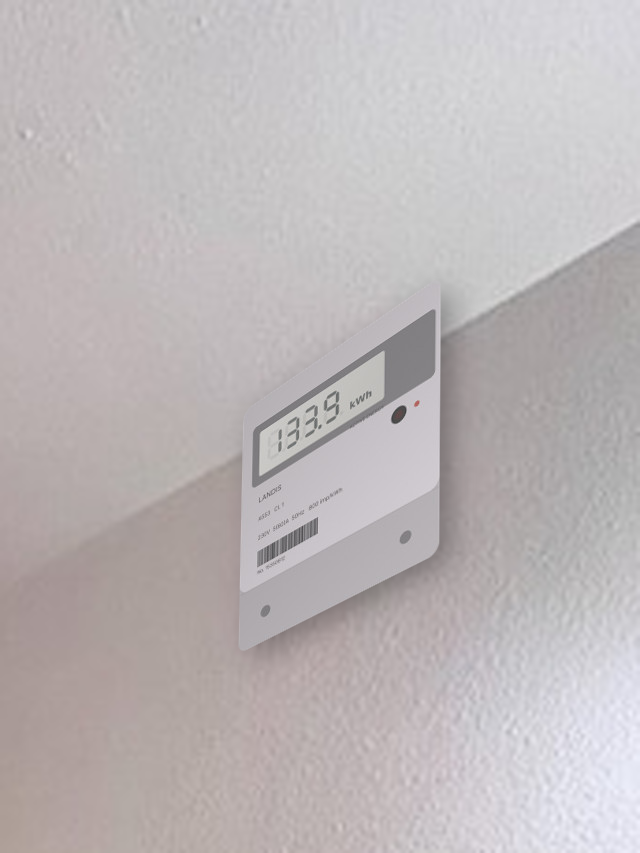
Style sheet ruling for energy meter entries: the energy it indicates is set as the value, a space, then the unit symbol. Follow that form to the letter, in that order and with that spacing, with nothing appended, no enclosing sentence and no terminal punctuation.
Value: 133.9 kWh
